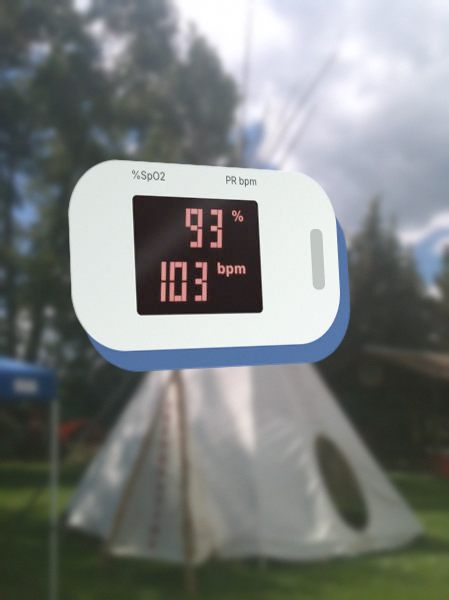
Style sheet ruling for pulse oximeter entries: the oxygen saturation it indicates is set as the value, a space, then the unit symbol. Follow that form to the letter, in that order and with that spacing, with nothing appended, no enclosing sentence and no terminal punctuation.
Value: 93 %
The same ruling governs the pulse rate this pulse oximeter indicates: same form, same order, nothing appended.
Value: 103 bpm
